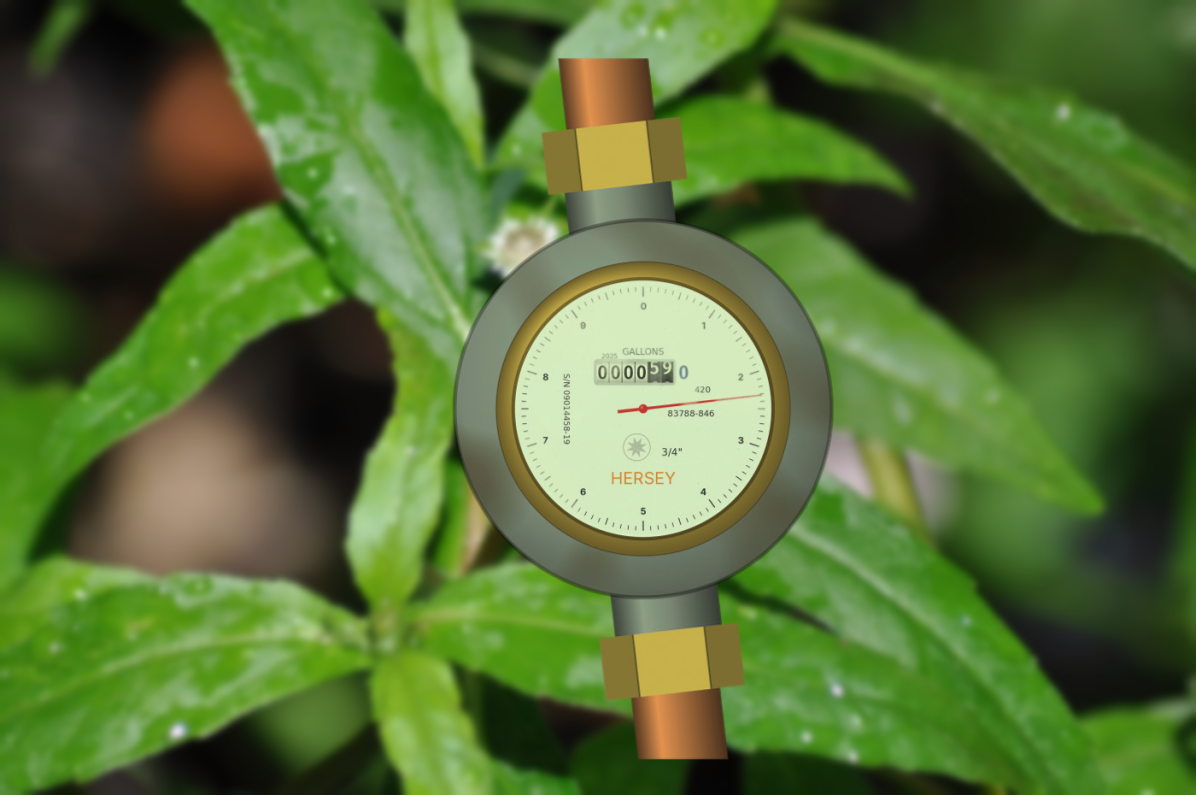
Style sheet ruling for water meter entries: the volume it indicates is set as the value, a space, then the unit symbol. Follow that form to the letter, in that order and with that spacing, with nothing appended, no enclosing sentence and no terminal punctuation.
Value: 592.3 gal
